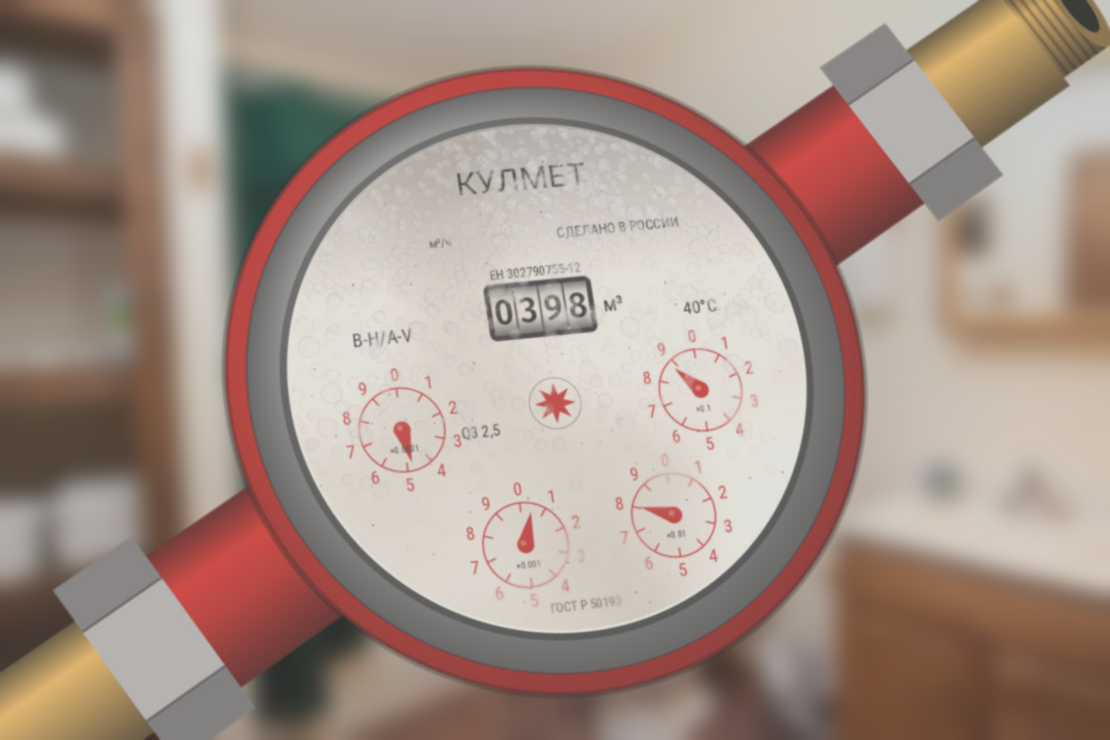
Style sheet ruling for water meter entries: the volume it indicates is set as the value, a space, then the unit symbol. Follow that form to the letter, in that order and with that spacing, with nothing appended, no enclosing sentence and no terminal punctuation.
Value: 398.8804 m³
